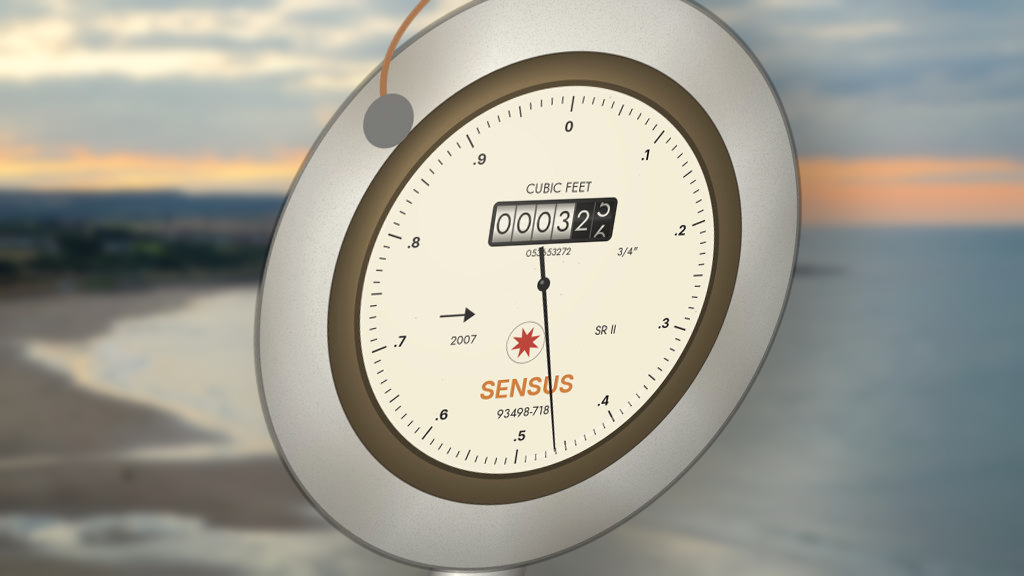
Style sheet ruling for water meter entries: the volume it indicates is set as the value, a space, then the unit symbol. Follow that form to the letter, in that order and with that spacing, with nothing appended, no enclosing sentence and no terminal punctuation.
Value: 325.46 ft³
